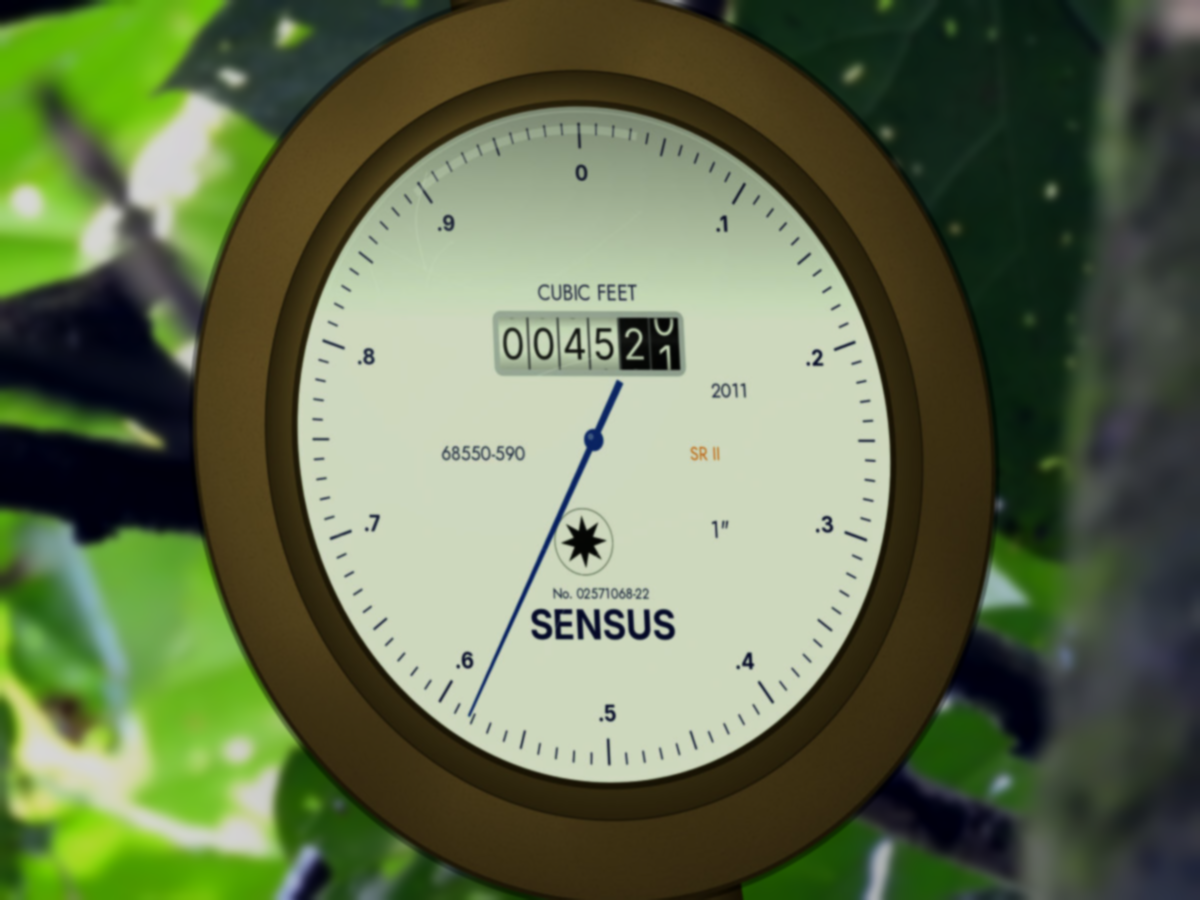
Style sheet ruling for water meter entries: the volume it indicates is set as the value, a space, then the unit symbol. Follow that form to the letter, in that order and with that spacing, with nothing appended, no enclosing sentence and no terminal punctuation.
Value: 4520.58 ft³
